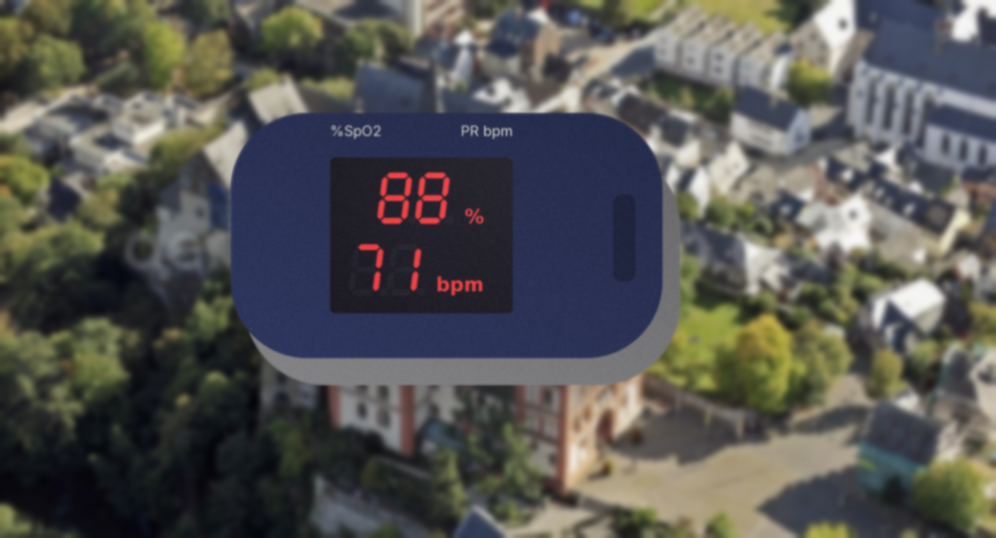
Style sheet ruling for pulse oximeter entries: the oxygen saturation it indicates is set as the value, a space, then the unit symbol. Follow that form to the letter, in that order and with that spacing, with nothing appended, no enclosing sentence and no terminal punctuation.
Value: 88 %
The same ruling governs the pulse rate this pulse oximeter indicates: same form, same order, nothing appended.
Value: 71 bpm
